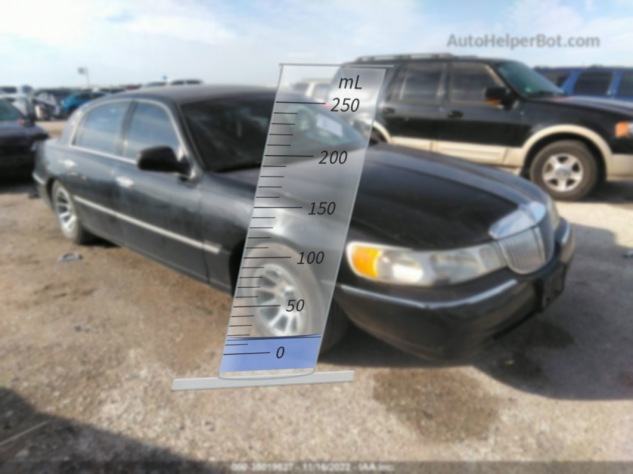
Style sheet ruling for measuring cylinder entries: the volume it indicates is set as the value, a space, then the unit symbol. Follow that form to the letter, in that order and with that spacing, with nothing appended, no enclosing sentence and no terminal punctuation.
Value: 15 mL
